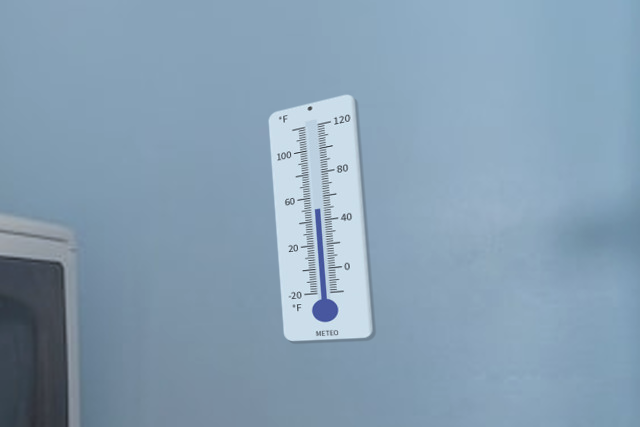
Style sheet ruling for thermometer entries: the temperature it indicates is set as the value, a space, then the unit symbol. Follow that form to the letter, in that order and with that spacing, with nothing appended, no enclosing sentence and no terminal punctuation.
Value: 50 °F
